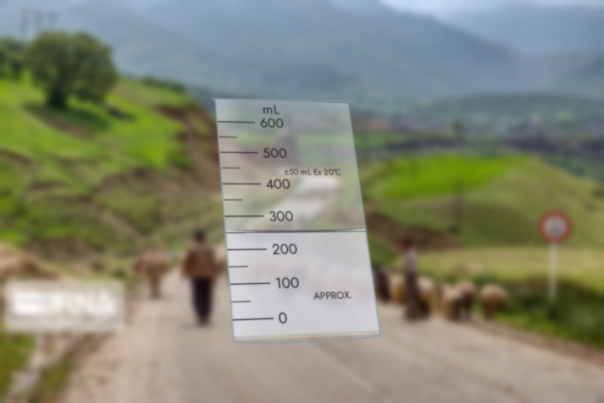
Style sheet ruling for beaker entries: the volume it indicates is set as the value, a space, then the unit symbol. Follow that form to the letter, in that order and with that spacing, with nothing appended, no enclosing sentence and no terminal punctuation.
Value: 250 mL
